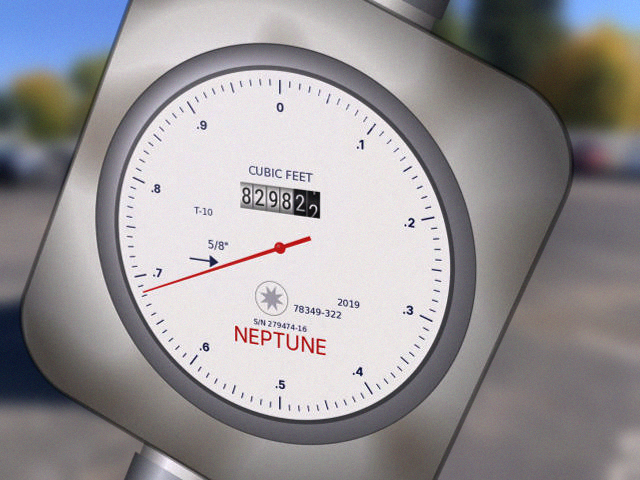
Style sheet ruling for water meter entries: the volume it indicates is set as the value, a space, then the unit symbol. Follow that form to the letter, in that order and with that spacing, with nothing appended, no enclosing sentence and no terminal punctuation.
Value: 829821.68 ft³
